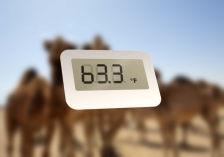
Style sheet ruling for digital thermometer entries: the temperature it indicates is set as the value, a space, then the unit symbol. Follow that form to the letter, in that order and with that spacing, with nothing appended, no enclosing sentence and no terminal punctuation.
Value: 63.3 °F
